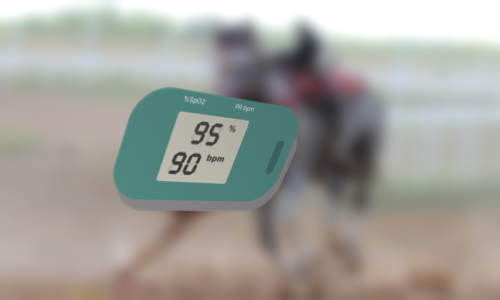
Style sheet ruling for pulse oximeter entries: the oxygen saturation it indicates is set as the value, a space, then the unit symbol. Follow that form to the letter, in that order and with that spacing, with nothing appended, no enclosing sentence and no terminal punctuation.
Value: 95 %
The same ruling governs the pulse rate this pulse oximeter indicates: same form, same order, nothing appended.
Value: 90 bpm
